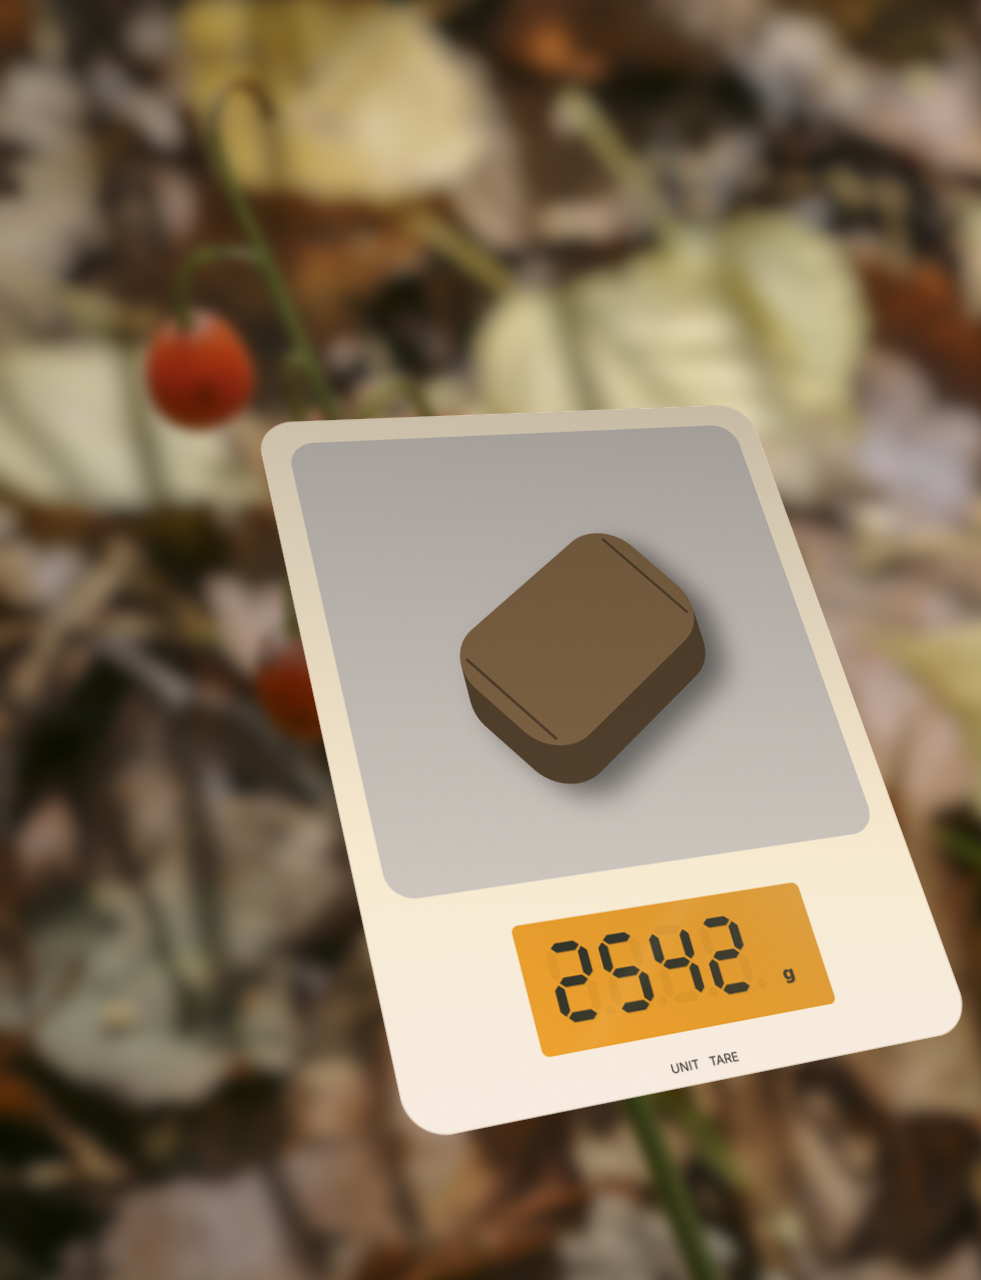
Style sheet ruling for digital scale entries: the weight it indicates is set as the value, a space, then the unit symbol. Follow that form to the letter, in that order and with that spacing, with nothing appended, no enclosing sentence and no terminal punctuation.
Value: 2542 g
